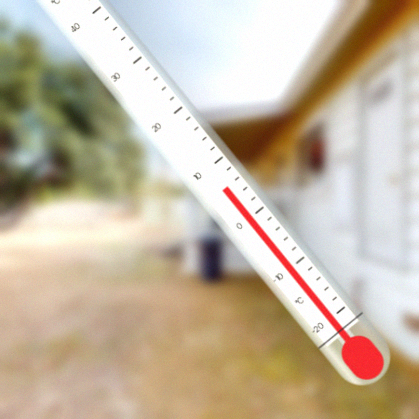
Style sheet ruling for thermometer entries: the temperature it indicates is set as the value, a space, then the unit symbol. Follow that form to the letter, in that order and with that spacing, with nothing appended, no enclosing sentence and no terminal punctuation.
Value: 6 °C
